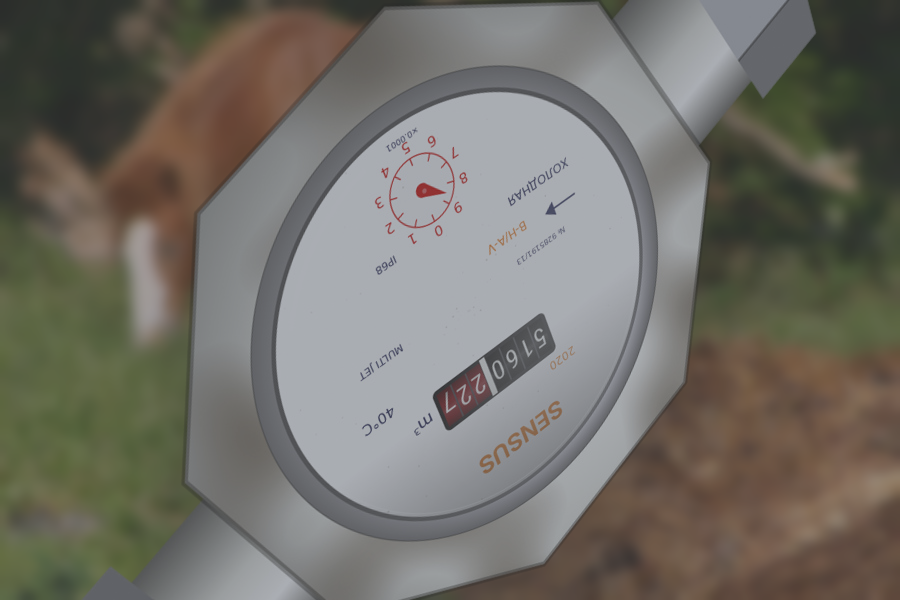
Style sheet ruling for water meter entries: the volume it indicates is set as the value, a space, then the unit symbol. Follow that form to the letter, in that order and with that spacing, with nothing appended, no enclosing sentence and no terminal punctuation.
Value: 5160.2268 m³
